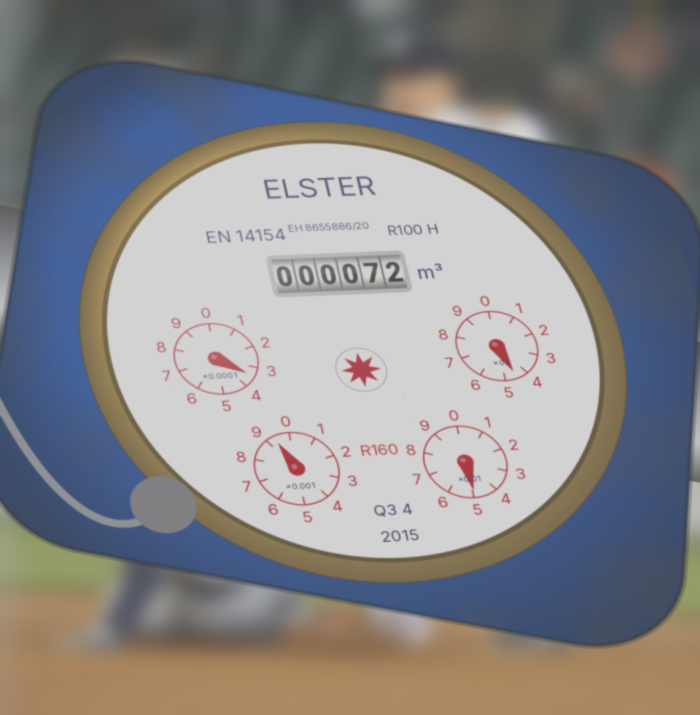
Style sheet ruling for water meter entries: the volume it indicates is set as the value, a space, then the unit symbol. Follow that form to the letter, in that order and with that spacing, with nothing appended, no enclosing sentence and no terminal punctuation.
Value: 72.4493 m³
